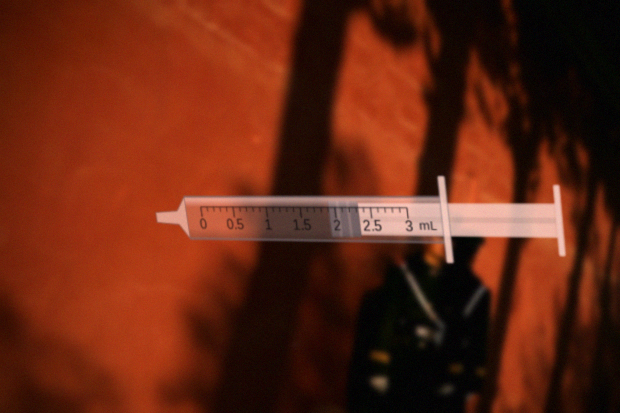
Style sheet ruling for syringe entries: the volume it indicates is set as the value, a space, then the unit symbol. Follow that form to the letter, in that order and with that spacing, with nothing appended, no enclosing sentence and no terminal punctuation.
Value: 1.9 mL
